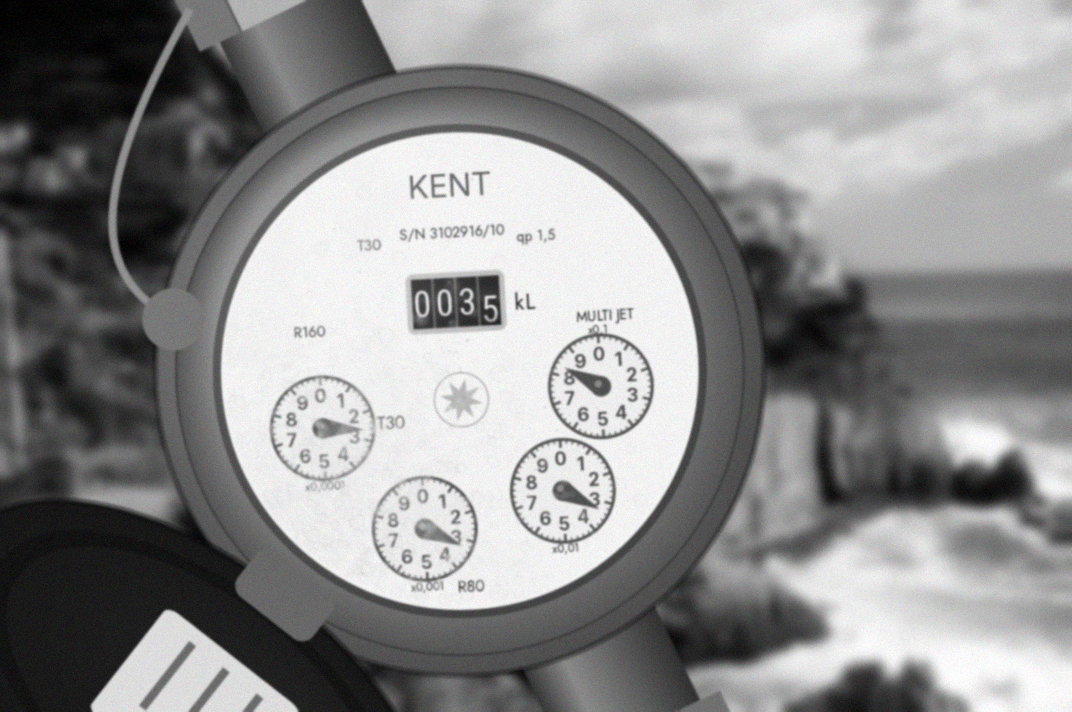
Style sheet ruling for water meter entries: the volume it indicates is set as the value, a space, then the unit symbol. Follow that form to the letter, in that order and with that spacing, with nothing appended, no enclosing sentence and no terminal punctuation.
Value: 34.8332 kL
